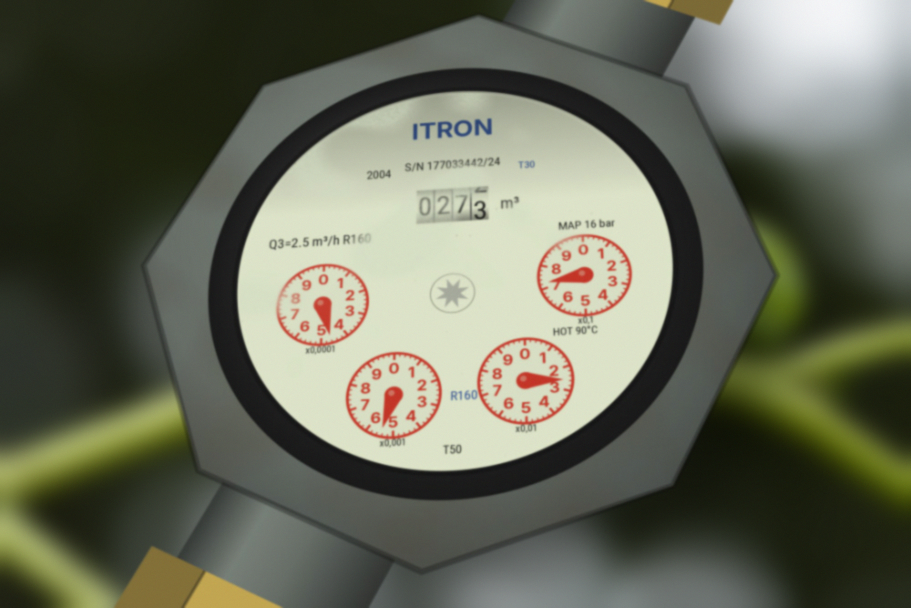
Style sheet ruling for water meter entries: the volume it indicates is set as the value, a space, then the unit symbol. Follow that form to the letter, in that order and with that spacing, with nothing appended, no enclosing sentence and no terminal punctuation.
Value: 272.7254 m³
